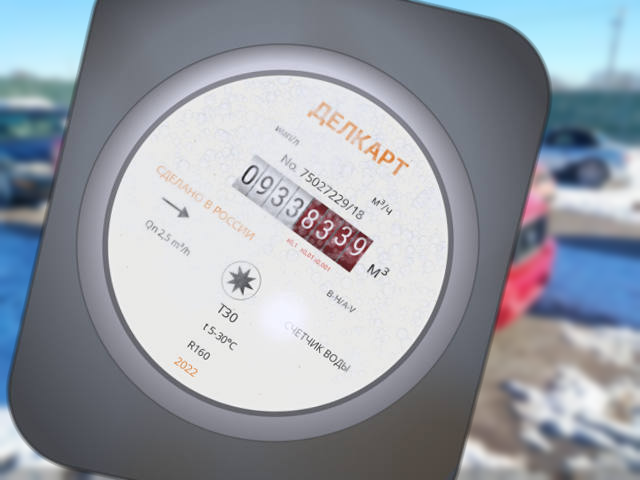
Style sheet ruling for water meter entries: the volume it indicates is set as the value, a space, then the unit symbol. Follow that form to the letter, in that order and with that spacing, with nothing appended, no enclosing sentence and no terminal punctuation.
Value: 933.8339 m³
